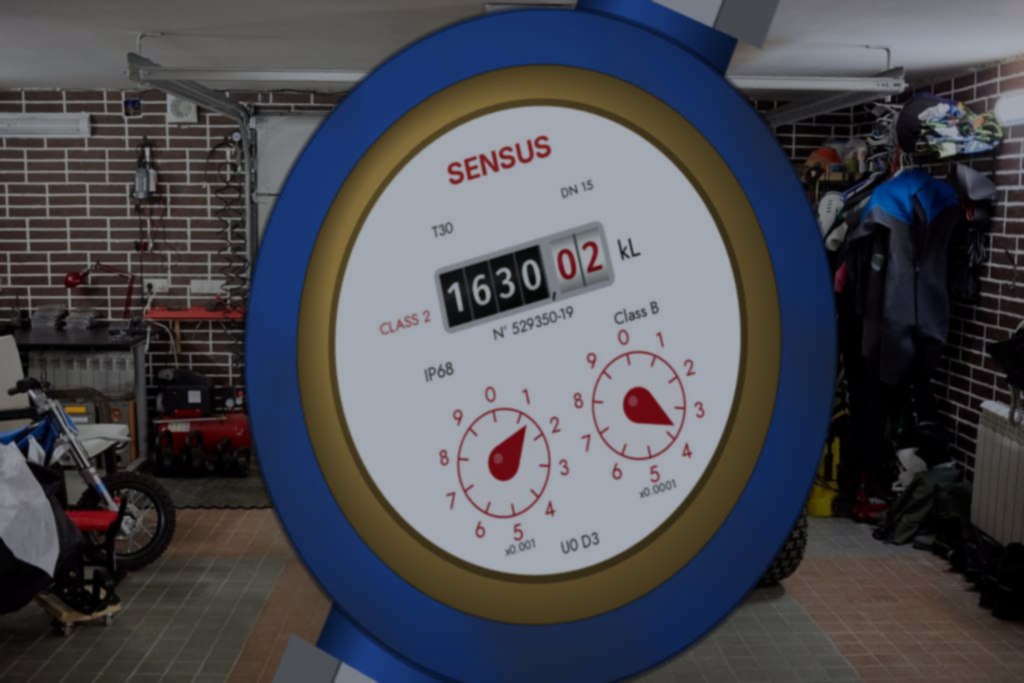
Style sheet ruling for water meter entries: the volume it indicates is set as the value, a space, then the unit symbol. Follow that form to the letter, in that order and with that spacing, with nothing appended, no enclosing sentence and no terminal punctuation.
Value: 1630.0213 kL
